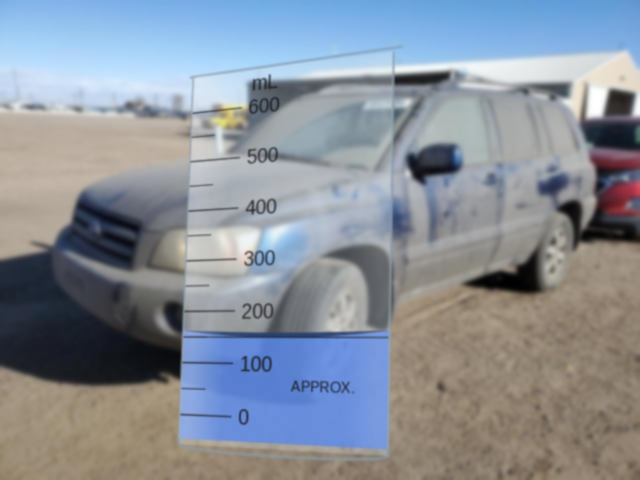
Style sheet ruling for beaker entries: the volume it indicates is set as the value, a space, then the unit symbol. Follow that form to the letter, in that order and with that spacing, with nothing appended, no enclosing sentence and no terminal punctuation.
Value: 150 mL
